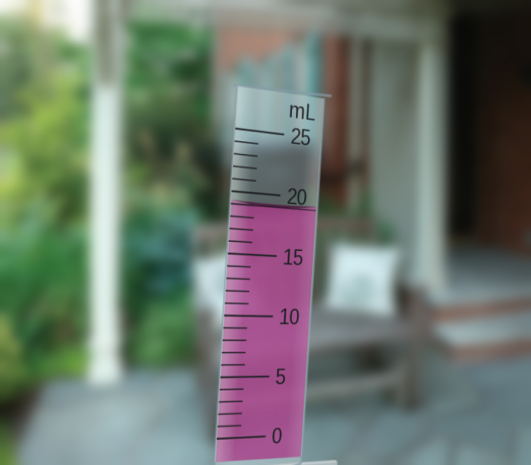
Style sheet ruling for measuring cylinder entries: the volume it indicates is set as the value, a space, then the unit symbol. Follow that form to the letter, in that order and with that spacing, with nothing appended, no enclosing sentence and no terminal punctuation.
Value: 19 mL
